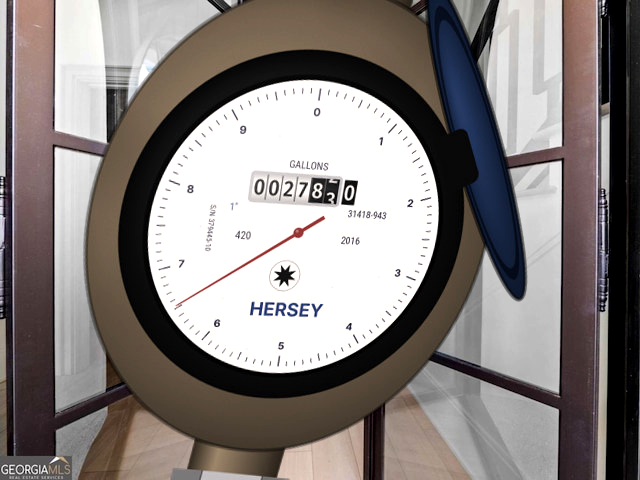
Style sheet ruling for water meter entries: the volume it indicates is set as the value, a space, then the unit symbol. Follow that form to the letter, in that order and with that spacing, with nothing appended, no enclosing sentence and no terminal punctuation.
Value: 27826.5 gal
